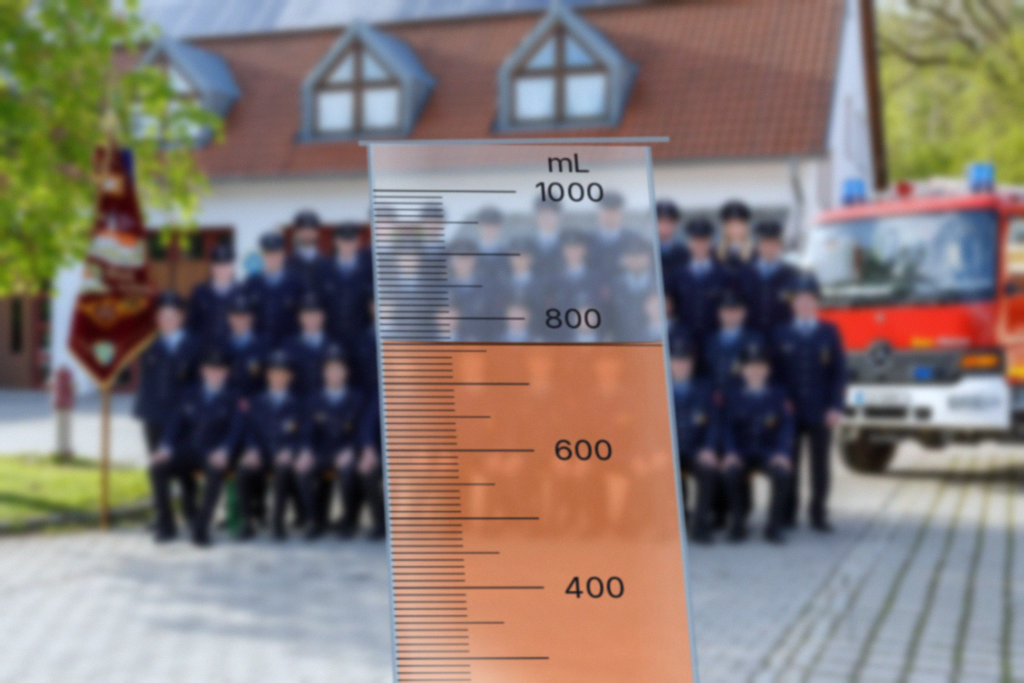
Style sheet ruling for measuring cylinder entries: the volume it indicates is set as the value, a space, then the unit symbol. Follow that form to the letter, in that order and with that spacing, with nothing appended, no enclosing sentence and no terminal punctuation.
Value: 760 mL
